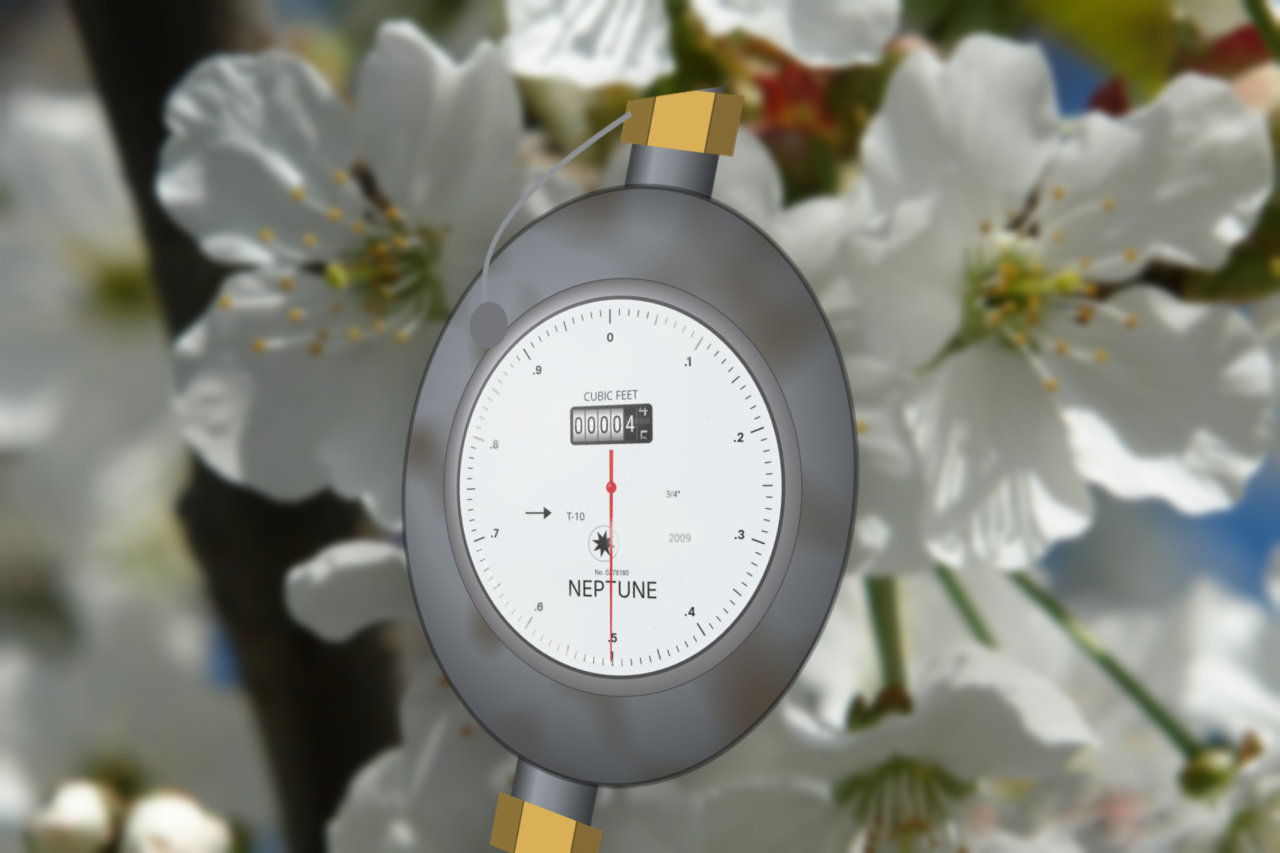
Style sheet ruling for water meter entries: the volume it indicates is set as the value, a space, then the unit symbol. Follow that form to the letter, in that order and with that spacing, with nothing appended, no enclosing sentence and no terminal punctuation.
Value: 44.50 ft³
